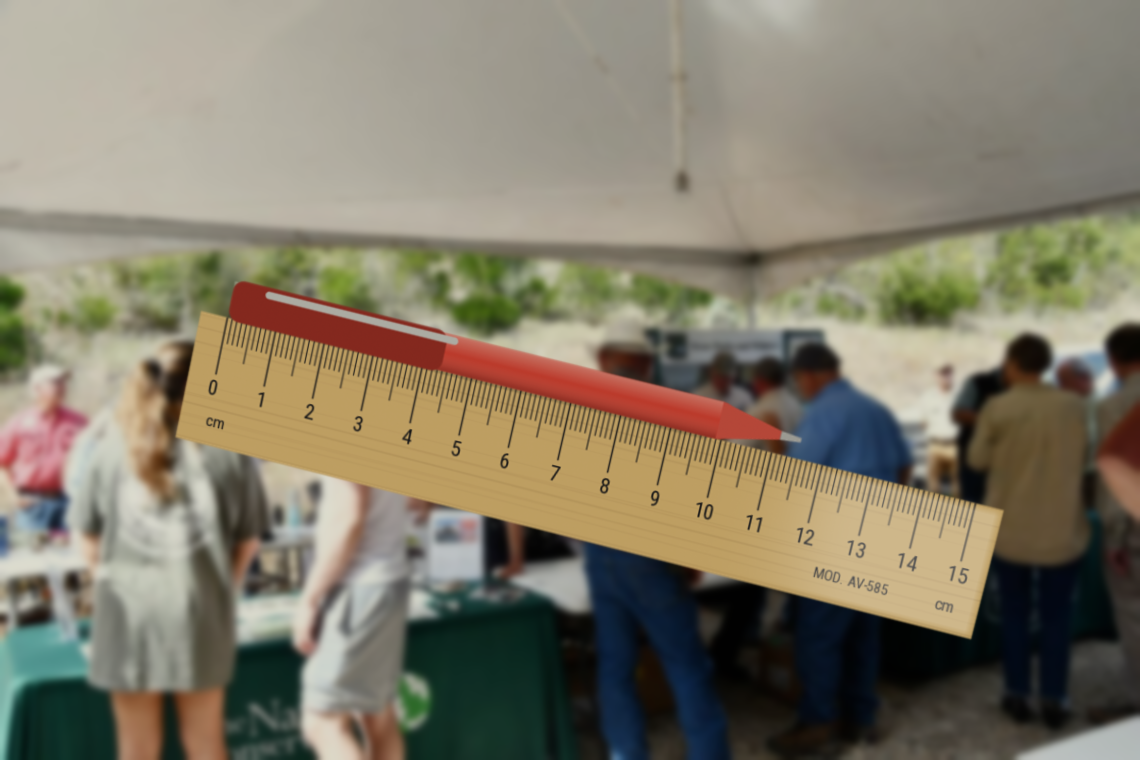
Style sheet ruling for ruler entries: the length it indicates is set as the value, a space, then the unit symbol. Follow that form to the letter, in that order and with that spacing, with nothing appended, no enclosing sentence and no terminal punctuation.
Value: 11.5 cm
